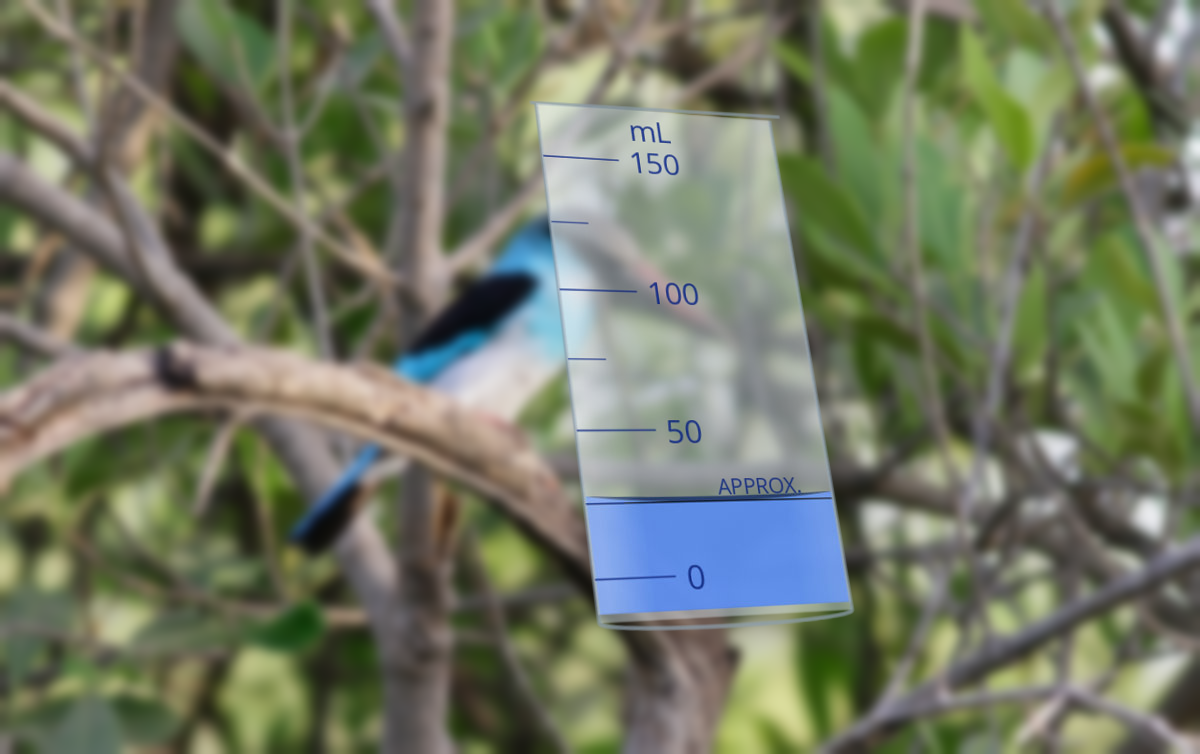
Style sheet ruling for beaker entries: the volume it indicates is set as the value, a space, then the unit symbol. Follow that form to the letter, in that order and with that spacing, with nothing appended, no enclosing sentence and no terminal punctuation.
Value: 25 mL
